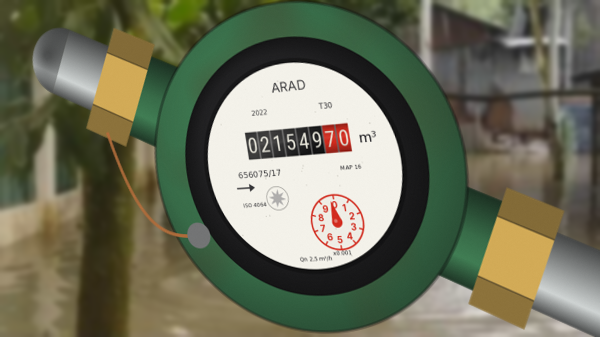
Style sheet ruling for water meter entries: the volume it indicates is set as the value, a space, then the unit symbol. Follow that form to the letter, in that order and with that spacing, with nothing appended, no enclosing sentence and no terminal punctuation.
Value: 21549.699 m³
